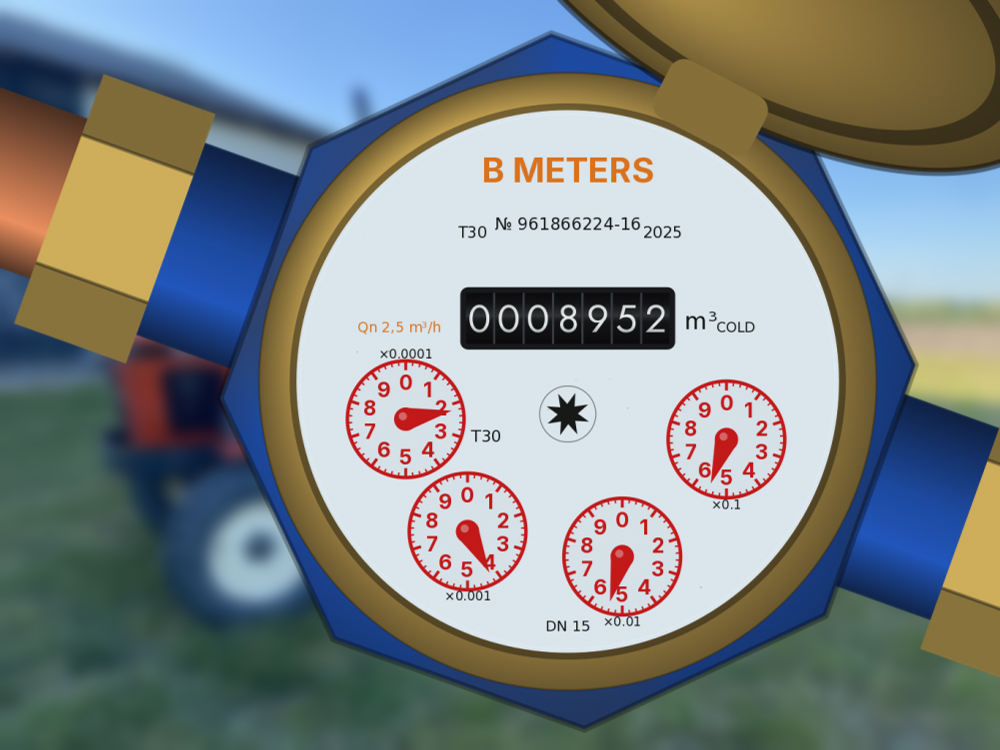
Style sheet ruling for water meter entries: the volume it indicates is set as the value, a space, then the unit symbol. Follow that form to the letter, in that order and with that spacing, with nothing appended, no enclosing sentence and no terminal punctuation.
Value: 8952.5542 m³
